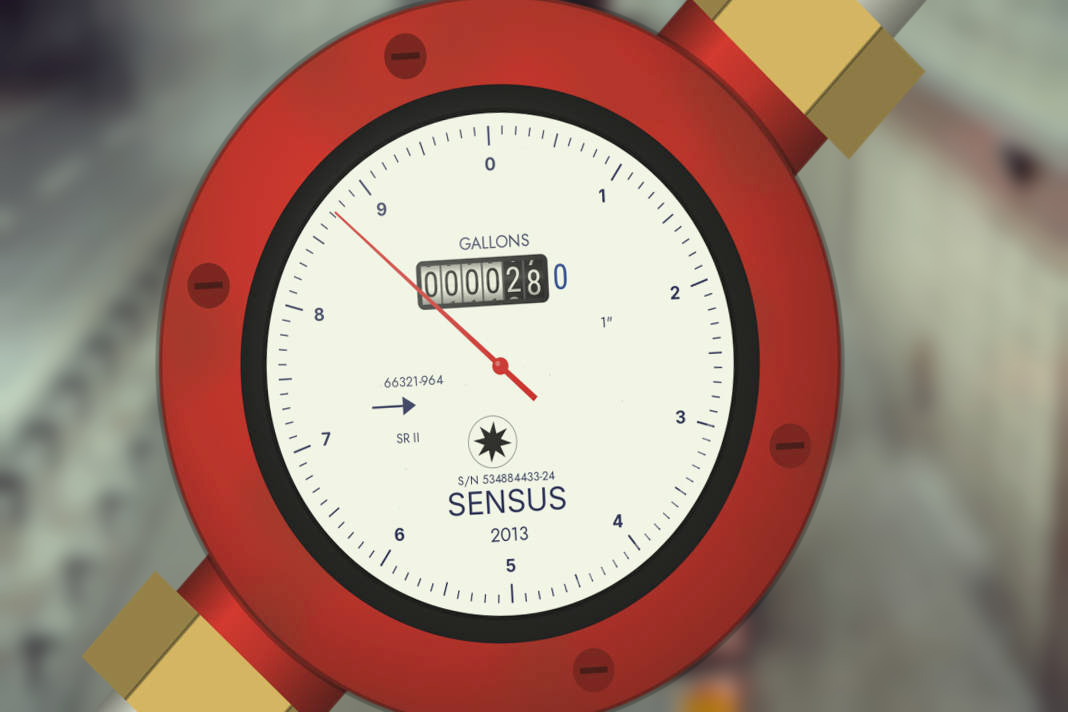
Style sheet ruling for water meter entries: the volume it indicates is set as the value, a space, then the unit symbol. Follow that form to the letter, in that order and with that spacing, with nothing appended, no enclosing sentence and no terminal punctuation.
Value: 278.7 gal
